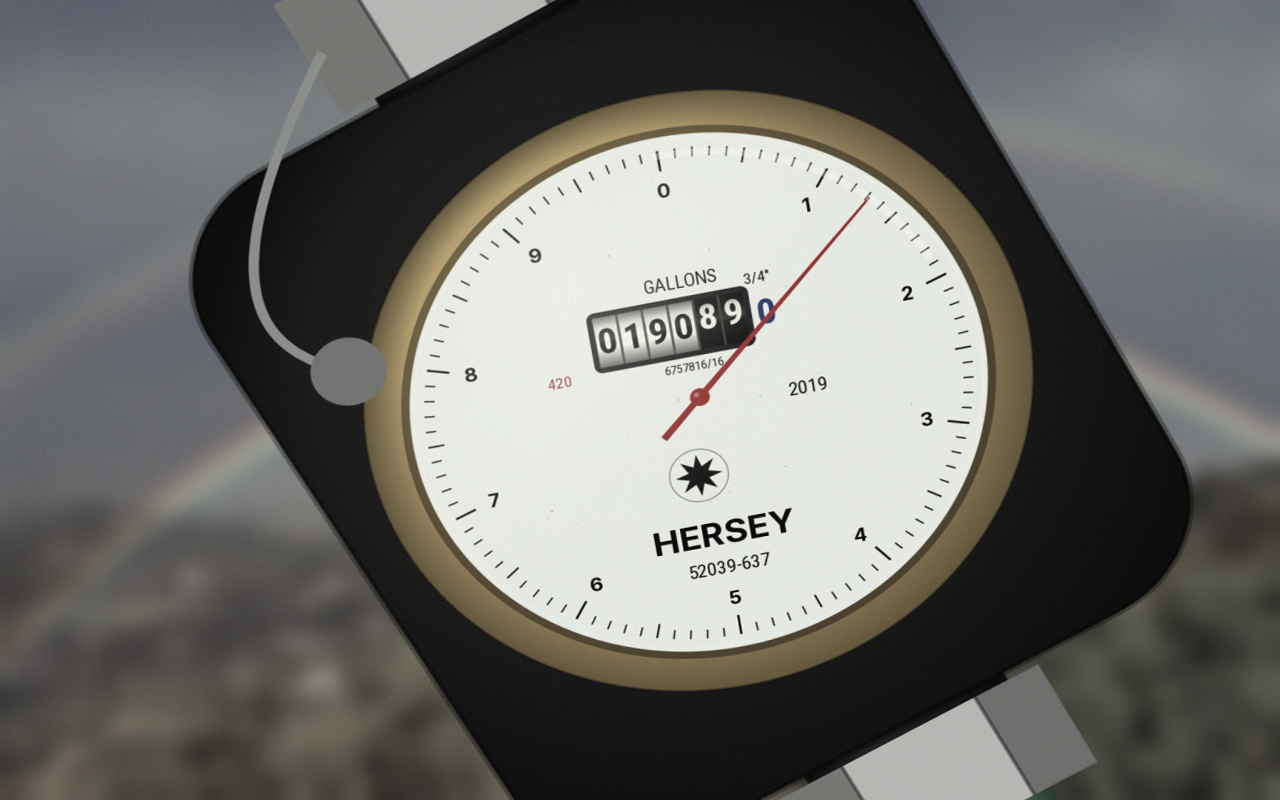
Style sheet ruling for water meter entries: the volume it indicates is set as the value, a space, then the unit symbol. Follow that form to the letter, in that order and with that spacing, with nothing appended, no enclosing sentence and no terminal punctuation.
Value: 190891.3 gal
